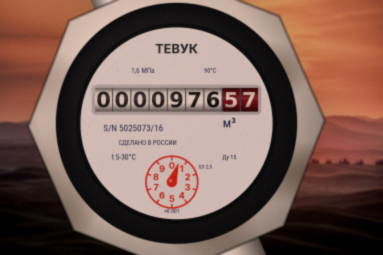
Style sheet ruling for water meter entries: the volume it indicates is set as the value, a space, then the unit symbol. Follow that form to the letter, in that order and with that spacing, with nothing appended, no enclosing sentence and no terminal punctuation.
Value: 976.570 m³
